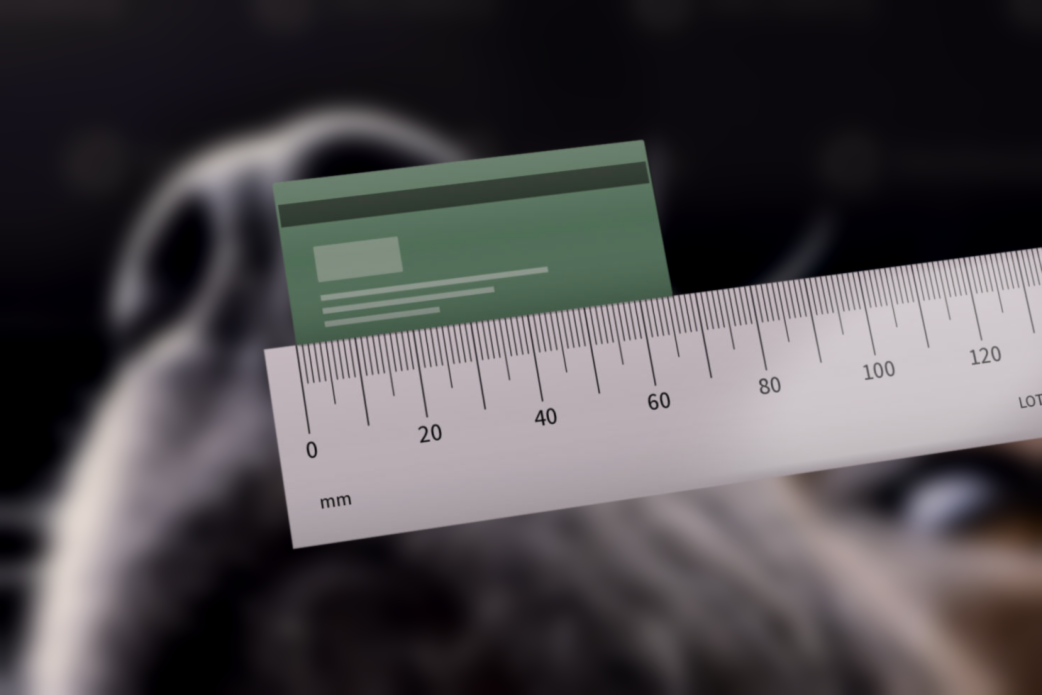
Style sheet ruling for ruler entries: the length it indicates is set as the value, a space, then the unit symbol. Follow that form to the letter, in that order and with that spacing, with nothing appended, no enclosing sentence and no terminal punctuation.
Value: 66 mm
